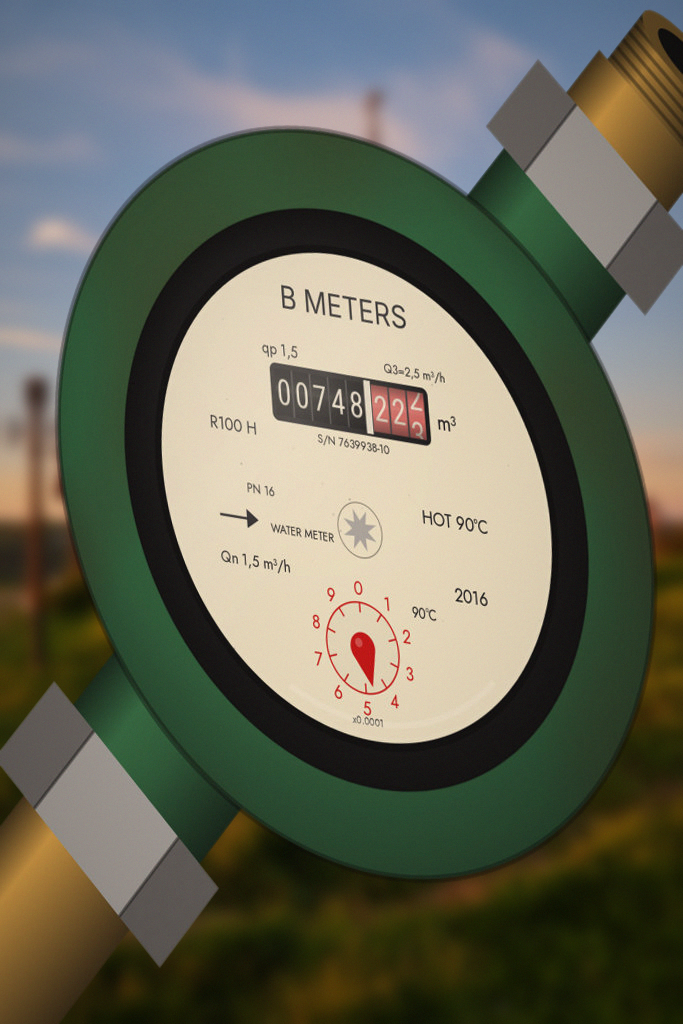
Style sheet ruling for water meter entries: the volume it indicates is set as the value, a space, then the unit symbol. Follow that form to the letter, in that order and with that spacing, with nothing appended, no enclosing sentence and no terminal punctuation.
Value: 748.2224 m³
